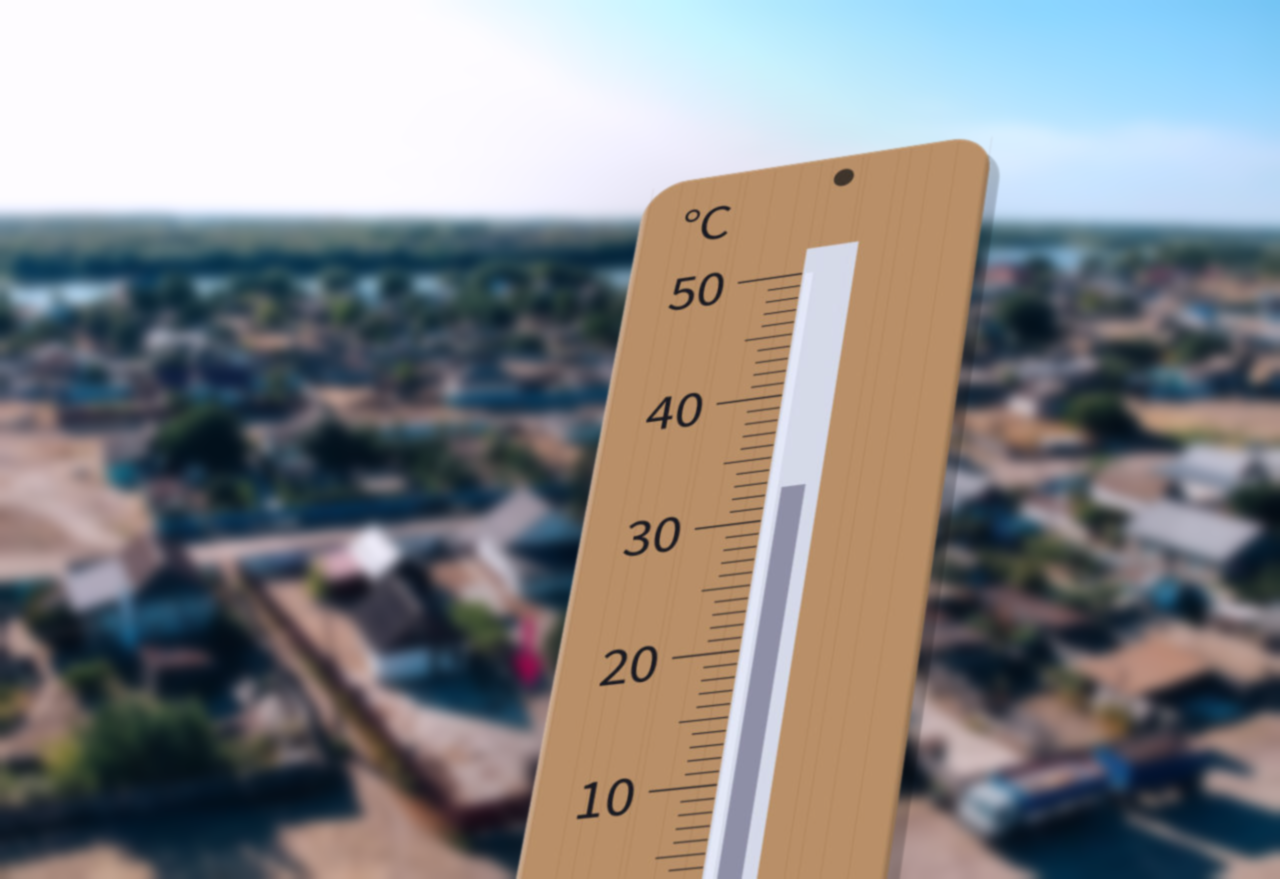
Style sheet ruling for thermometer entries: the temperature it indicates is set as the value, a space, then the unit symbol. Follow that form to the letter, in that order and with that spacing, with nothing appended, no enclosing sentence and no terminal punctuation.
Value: 32.5 °C
